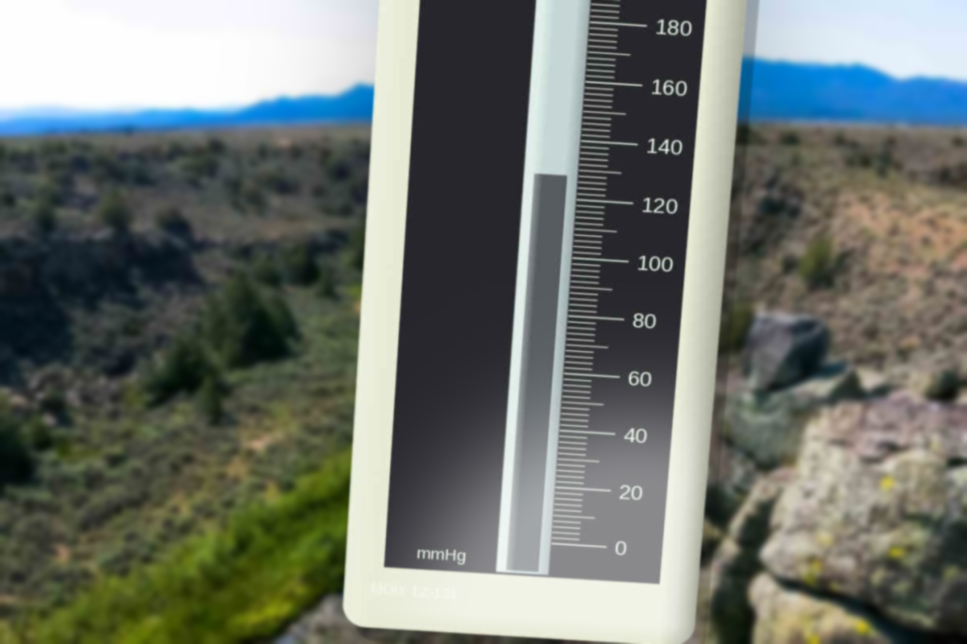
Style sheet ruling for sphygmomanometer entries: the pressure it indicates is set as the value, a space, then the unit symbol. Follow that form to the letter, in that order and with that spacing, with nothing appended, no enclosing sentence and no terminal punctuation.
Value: 128 mmHg
